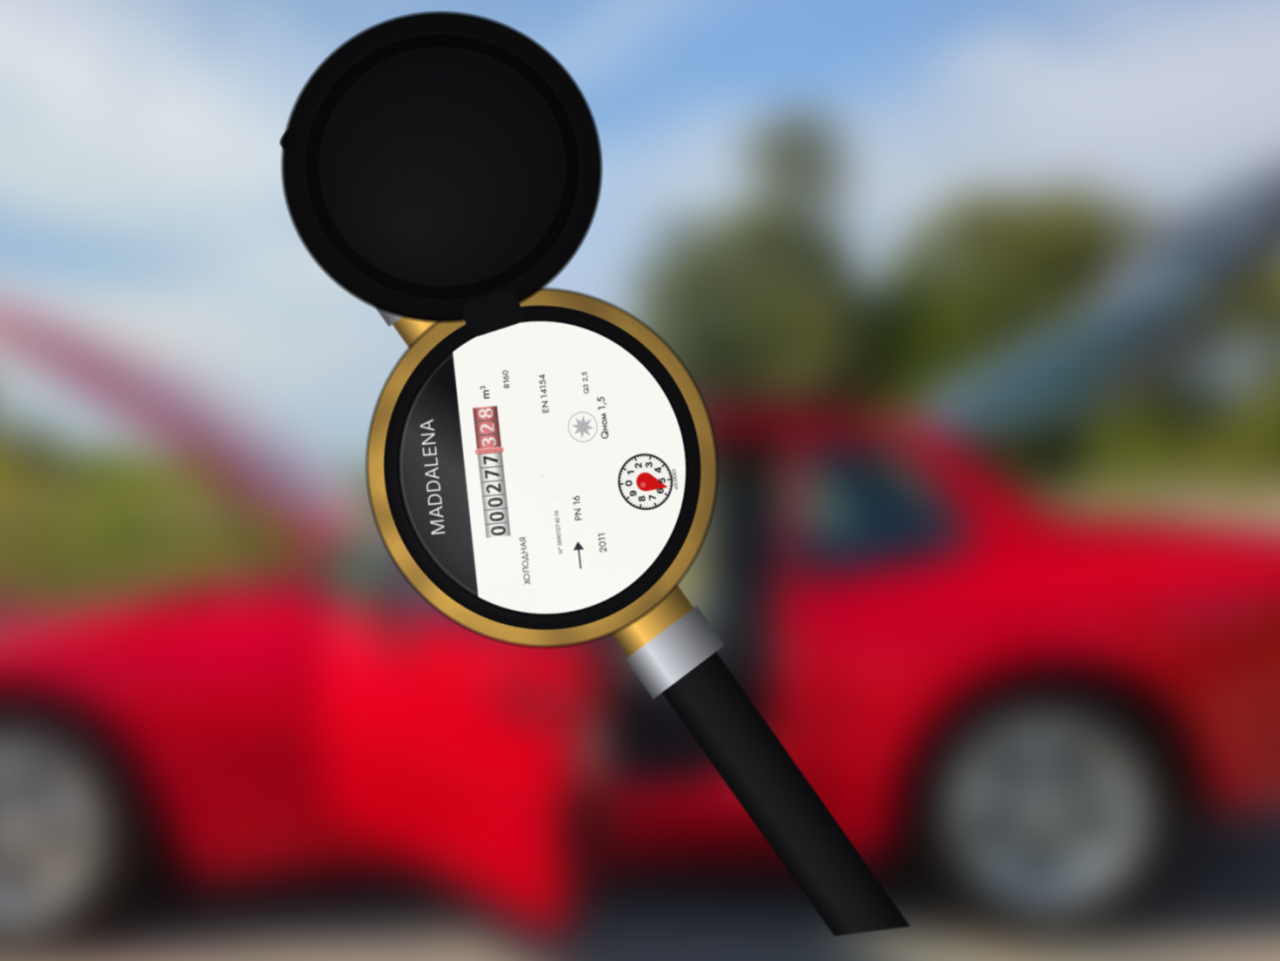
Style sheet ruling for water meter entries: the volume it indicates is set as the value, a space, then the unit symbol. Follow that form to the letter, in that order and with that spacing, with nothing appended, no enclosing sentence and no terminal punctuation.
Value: 277.3285 m³
